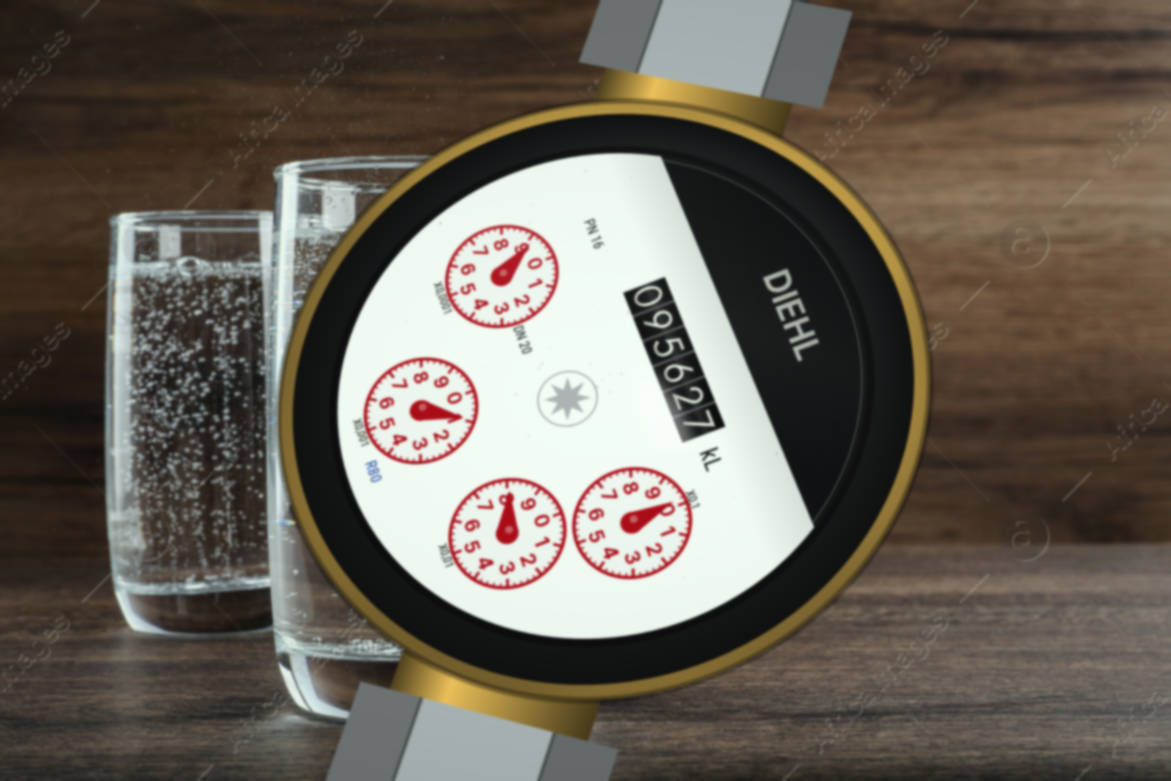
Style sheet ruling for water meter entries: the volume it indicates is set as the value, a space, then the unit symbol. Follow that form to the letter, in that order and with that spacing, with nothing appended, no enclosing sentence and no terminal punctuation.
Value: 95626.9809 kL
